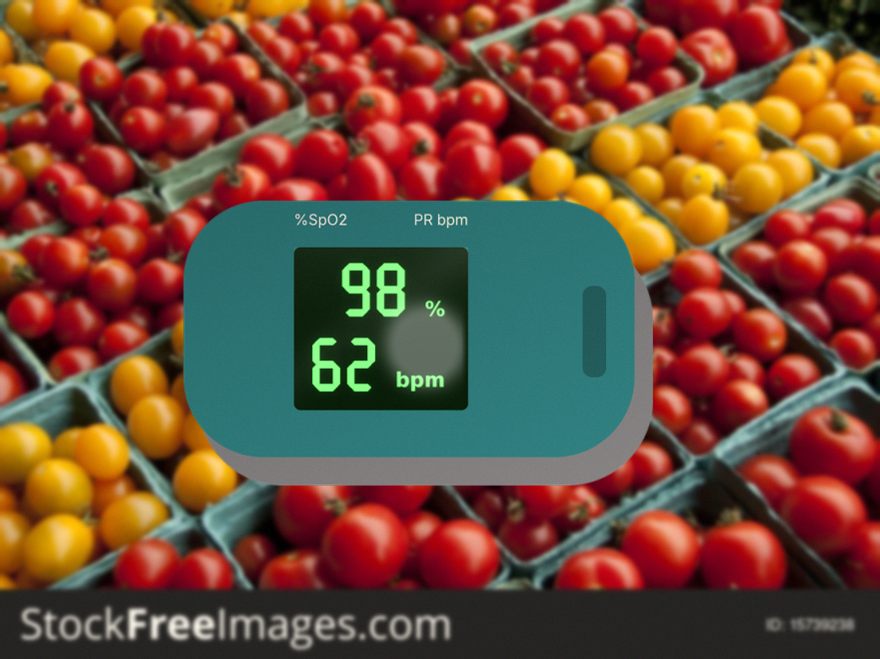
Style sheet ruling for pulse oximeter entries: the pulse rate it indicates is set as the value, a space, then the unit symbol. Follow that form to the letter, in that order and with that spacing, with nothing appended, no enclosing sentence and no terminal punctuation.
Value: 62 bpm
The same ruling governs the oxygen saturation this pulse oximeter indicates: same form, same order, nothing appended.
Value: 98 %
